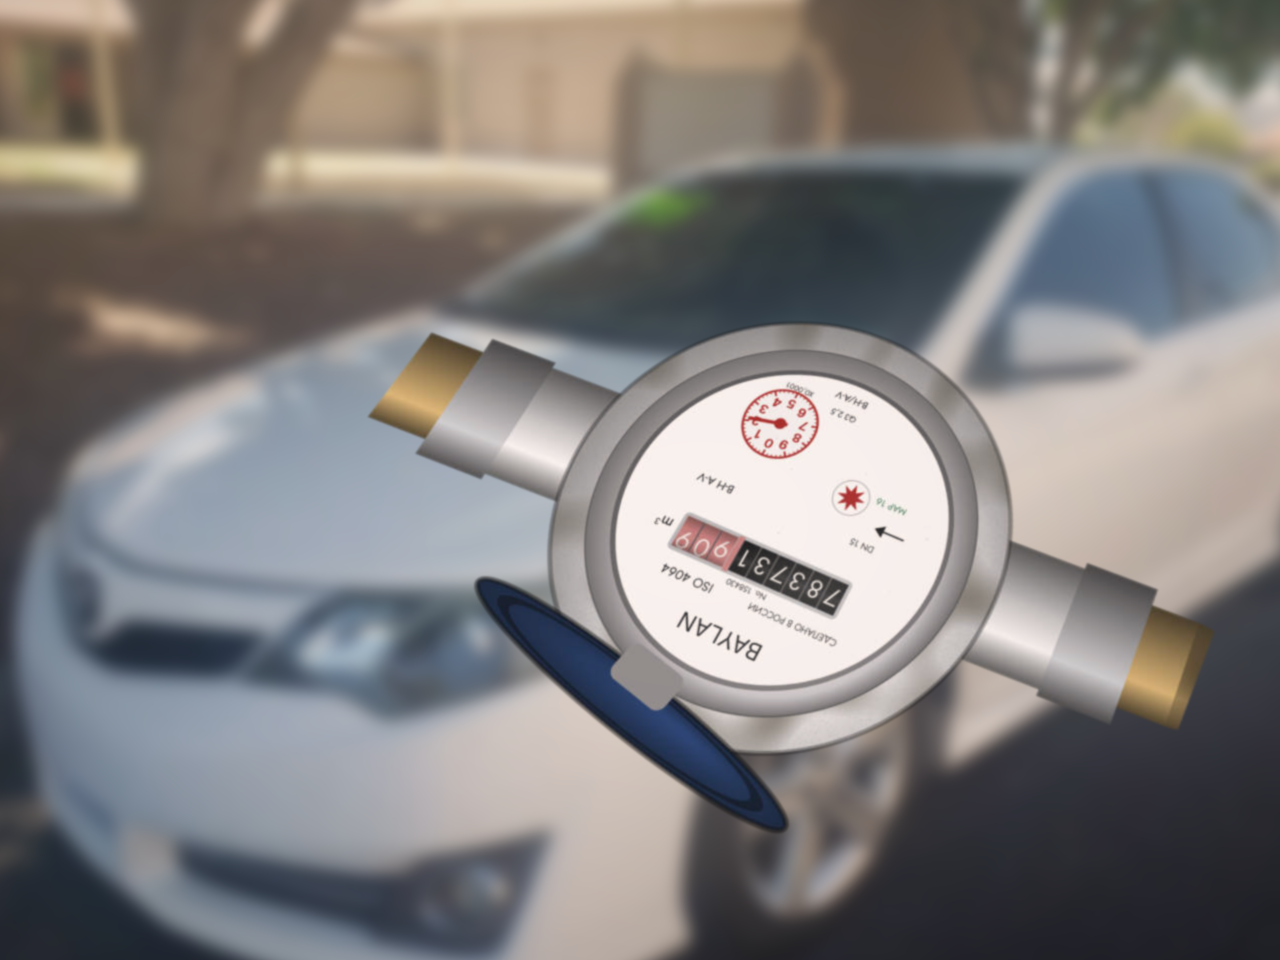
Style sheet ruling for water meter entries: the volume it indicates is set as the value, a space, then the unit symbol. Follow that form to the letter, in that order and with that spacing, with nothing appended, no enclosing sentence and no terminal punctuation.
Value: 783731.9092 m³
